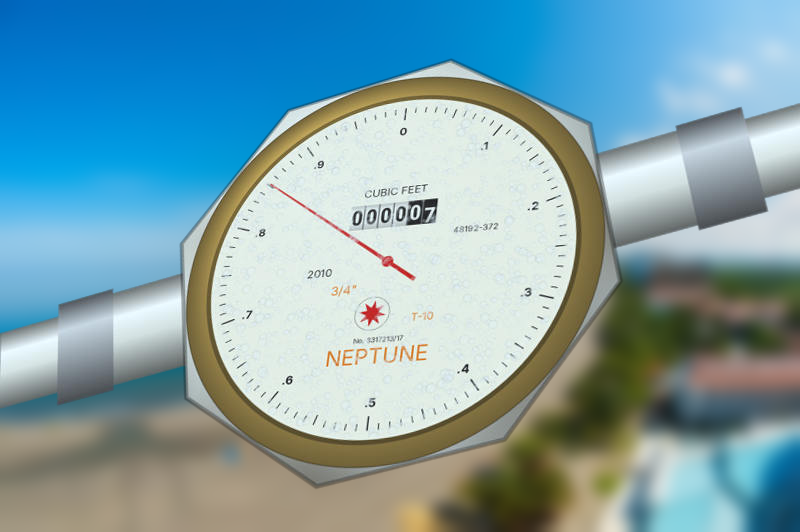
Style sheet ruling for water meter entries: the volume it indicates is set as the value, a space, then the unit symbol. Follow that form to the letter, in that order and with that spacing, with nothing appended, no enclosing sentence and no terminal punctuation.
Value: 6.85 ft³
